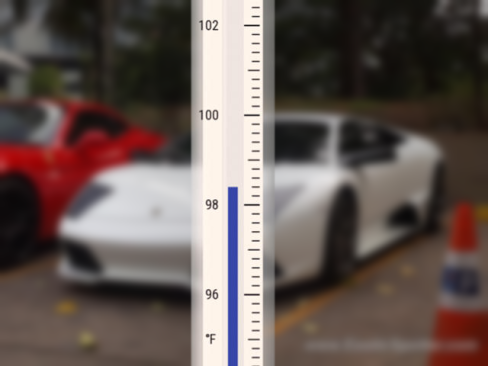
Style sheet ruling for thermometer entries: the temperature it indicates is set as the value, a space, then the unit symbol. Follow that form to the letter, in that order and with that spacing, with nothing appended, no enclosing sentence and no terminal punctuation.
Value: 98.4 °F
